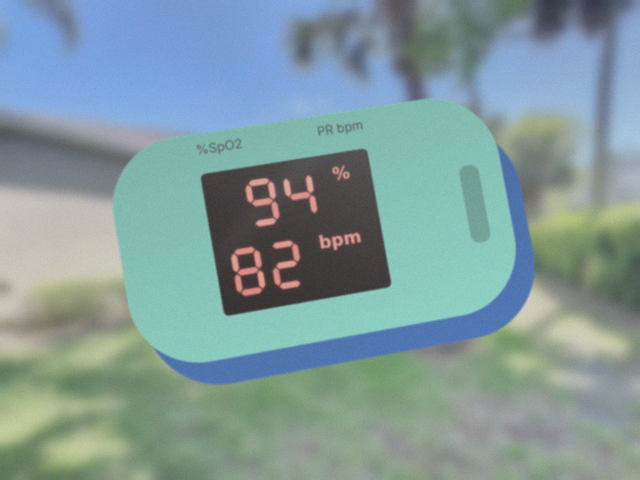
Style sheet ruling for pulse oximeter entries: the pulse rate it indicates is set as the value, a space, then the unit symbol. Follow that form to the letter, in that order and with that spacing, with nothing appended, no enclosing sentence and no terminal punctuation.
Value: 82 bpm
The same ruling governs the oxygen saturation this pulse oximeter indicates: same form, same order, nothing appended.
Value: 94 %
